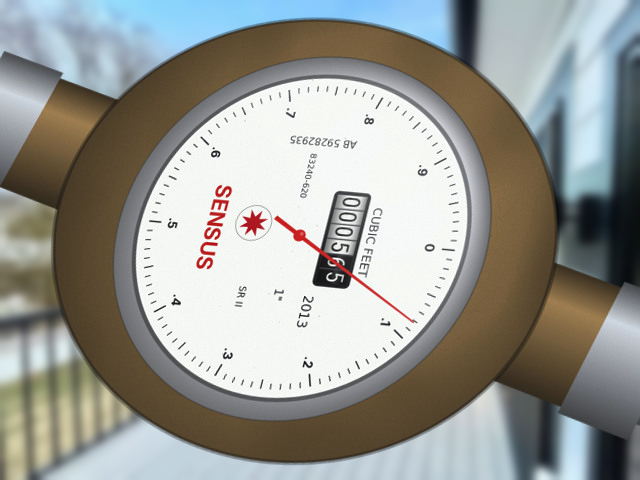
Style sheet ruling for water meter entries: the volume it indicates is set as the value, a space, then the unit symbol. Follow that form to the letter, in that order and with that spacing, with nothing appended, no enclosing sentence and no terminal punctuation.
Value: 565.08 ft³
